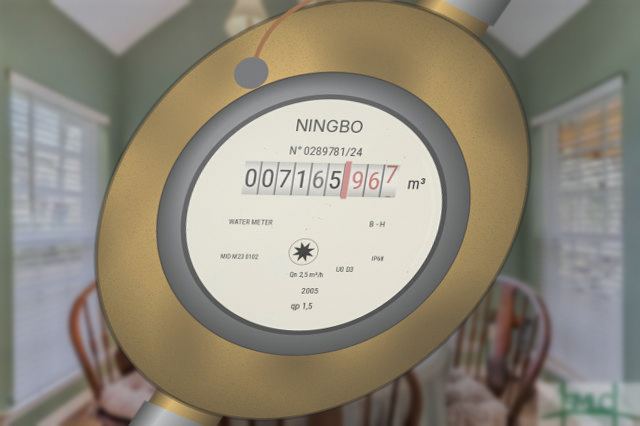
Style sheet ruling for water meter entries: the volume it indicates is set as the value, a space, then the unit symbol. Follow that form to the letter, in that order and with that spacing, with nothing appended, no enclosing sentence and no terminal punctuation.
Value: 7165.967 m³
